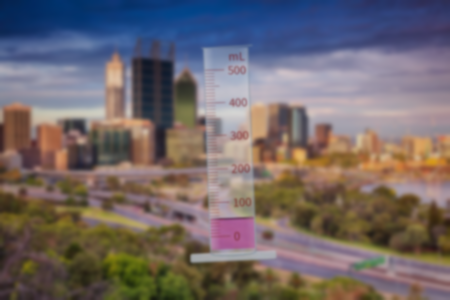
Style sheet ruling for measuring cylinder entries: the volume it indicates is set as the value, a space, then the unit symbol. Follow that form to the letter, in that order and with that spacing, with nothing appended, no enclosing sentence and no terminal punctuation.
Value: 50 mL
